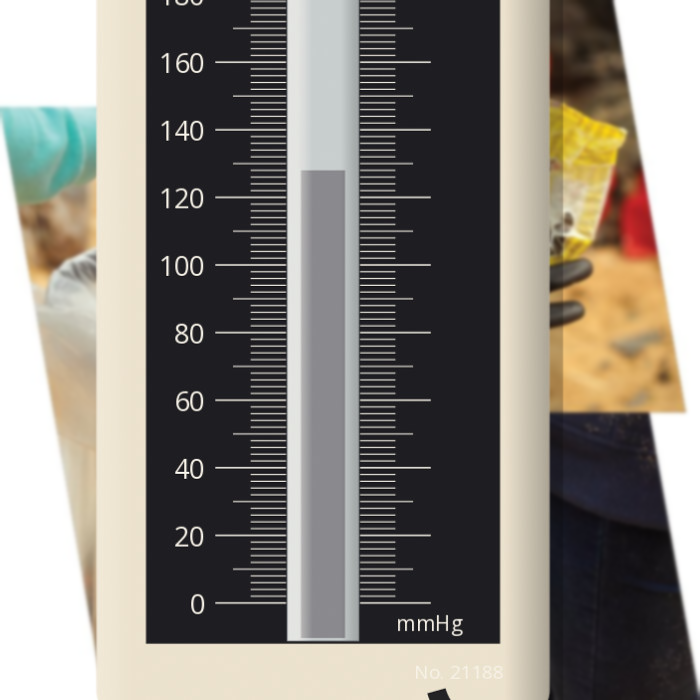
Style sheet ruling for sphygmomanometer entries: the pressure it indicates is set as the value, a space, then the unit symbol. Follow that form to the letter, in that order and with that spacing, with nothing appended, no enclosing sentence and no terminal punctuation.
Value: 128 mmHg
